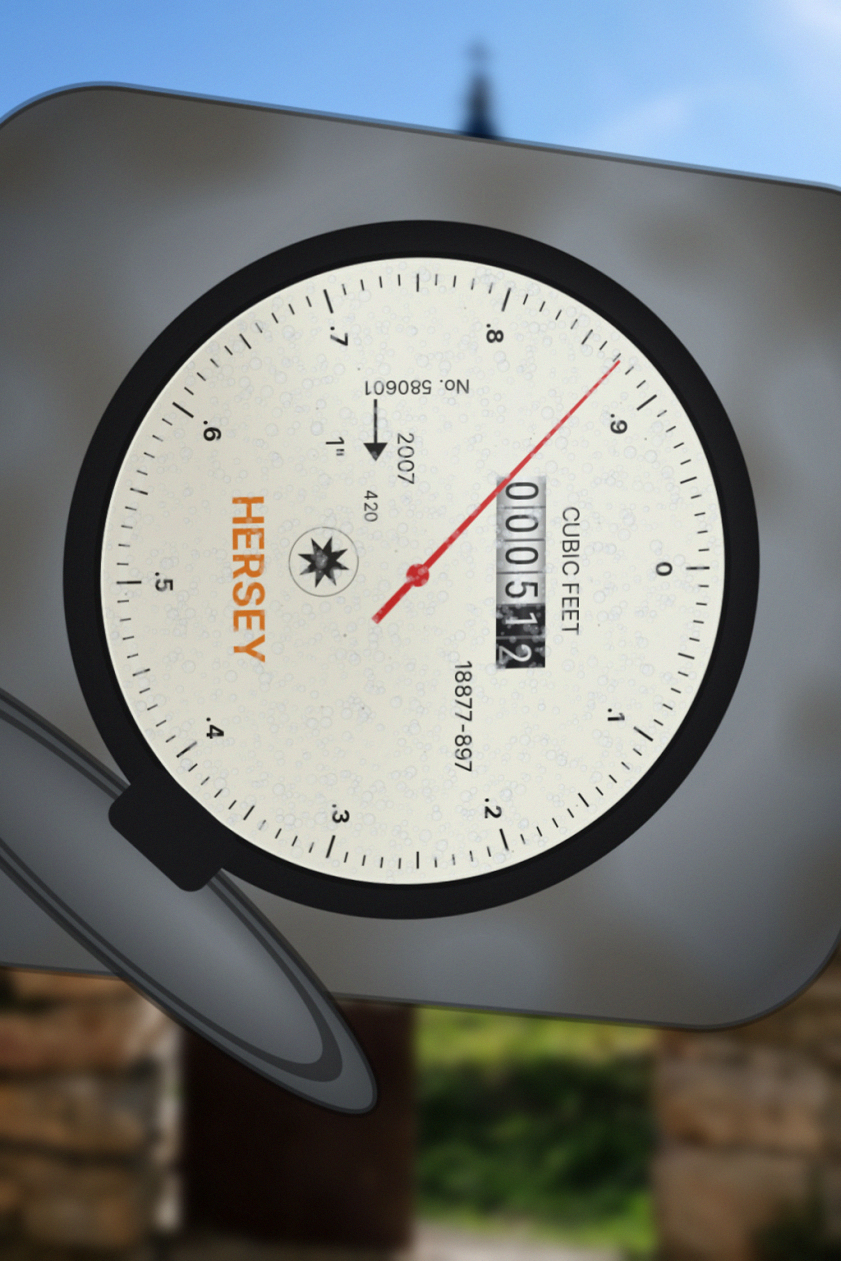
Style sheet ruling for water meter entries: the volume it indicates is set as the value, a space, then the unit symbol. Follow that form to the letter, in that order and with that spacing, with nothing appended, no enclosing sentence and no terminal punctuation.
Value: 511.87 ft³
